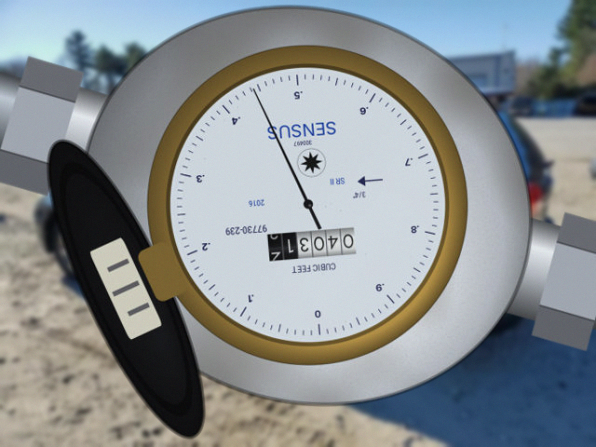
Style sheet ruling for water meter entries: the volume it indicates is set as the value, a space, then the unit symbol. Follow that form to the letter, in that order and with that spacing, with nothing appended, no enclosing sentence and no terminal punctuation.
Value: 40312.44 ft³
